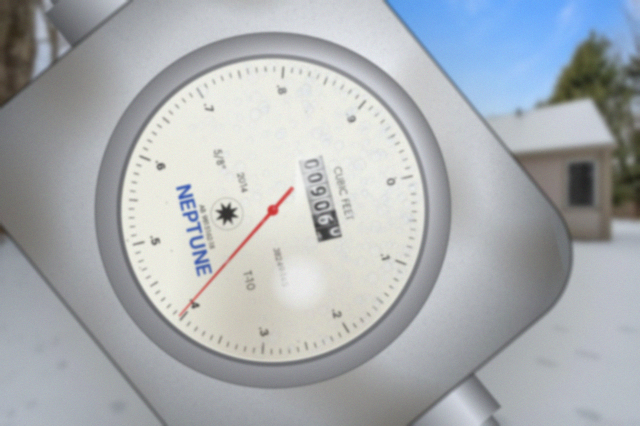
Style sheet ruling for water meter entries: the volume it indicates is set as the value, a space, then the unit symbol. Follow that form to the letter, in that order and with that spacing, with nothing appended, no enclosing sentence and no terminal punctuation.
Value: 9060.40 ft³
